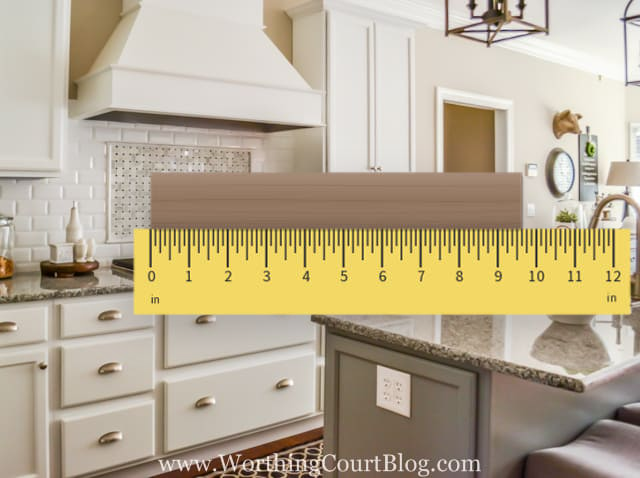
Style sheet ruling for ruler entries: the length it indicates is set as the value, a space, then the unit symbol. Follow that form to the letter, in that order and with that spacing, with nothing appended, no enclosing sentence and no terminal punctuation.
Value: 9.625 in
